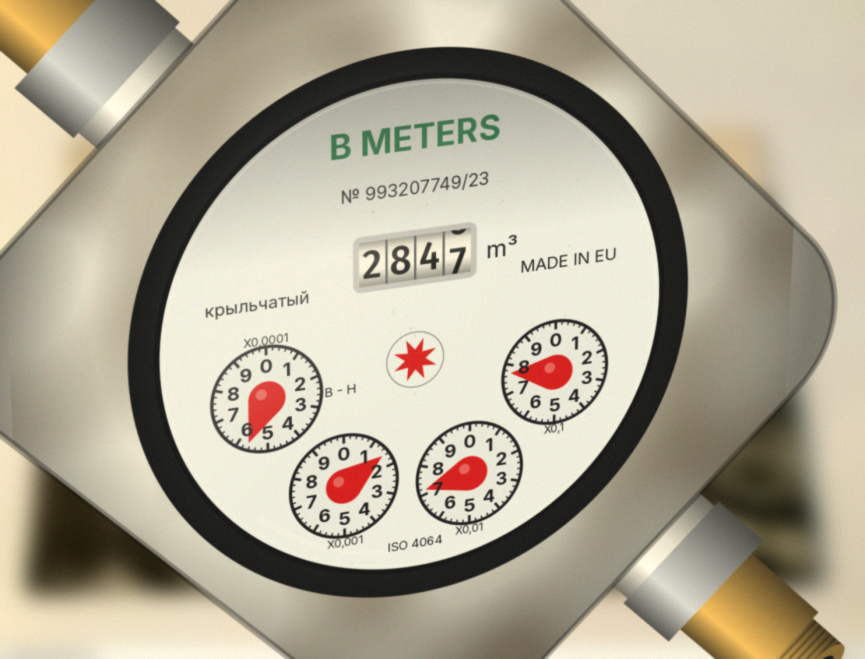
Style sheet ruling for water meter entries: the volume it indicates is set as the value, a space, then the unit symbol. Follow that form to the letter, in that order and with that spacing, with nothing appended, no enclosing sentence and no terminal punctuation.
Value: 2846.7715 m³
